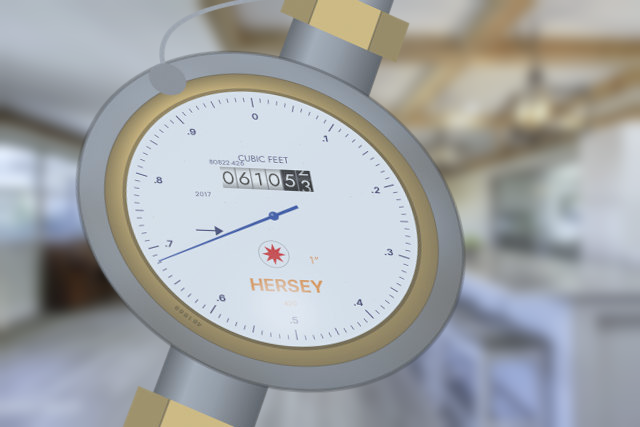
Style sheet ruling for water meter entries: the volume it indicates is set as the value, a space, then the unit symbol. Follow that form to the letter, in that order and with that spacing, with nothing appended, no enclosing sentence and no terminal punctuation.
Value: 61052.68 ft³
